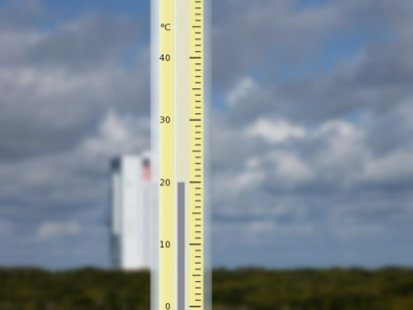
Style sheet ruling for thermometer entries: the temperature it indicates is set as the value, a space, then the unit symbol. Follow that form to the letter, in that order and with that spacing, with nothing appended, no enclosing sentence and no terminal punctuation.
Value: 20 °C
